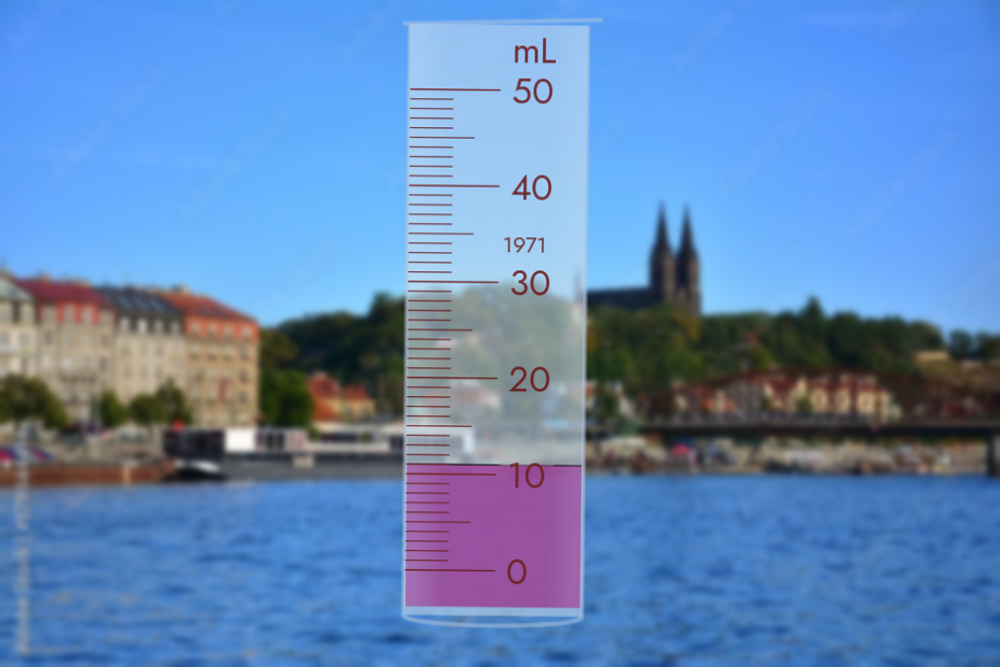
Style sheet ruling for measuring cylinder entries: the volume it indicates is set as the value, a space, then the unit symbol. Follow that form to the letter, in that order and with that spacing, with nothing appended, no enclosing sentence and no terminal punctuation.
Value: 11 mL
